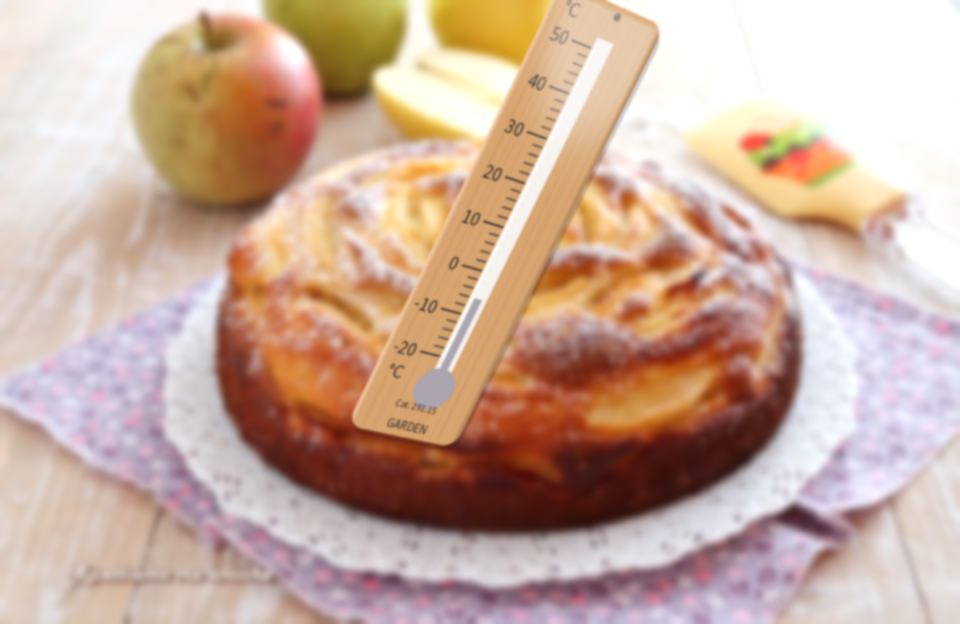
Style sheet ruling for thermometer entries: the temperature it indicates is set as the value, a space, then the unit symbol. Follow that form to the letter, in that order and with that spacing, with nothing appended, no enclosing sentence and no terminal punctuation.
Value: -6 °C
